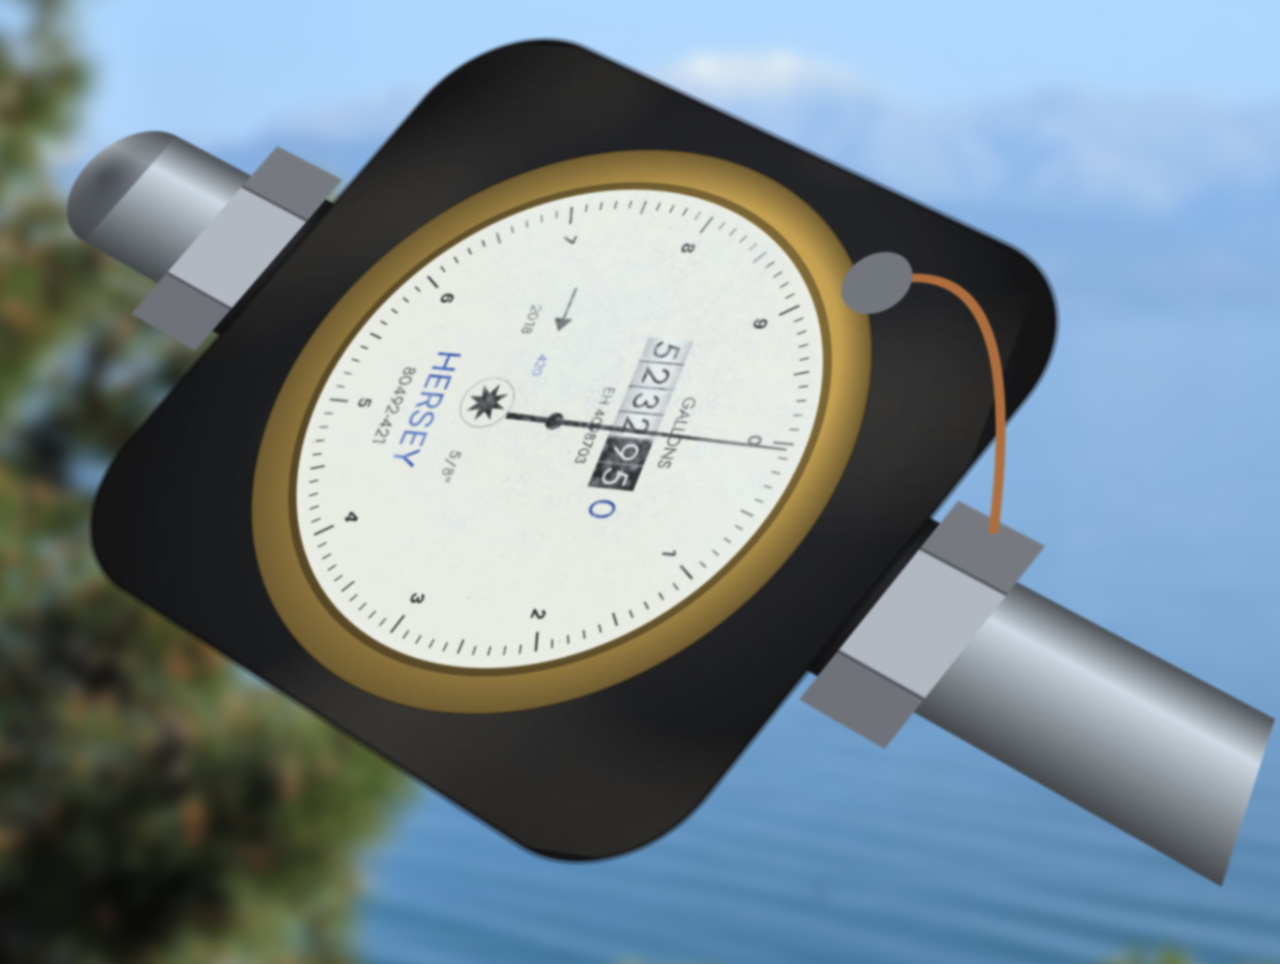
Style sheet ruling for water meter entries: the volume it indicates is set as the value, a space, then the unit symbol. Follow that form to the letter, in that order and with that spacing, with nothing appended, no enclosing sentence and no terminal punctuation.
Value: 5232950.0 gal
